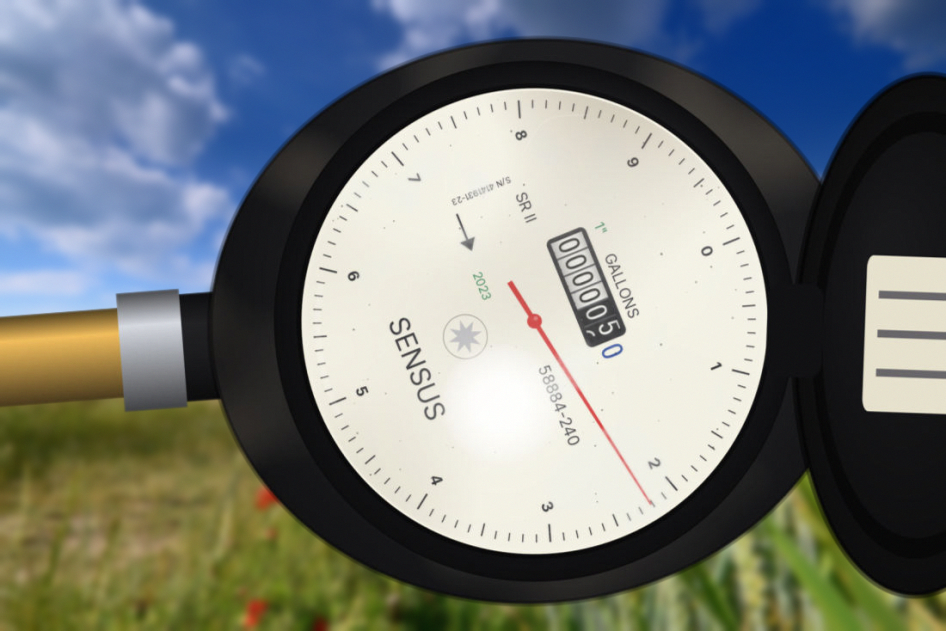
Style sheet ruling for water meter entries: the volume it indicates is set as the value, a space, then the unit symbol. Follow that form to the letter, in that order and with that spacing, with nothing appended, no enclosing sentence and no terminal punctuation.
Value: 52.2 gal
